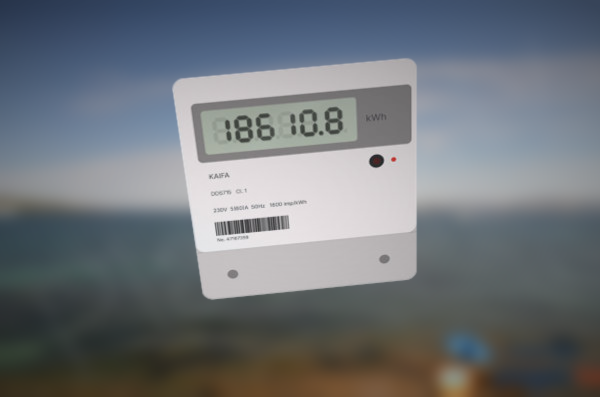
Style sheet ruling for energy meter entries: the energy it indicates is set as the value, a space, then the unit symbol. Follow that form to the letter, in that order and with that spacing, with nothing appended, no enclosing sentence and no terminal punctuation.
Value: 18610.8 kWh
